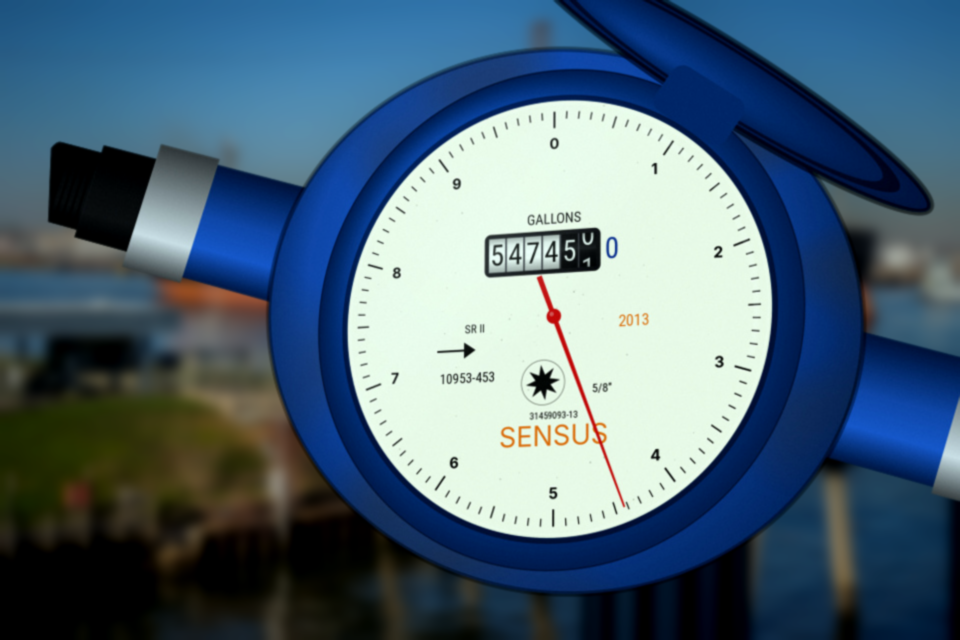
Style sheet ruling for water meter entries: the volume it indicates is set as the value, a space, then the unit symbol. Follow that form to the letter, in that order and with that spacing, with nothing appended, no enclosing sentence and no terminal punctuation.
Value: 5474504.4 gal
